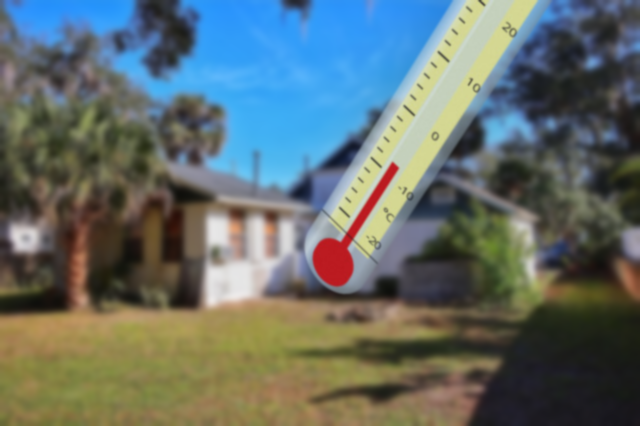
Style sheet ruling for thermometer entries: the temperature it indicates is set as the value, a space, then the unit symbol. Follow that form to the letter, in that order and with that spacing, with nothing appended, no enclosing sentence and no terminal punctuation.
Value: -8 °C
